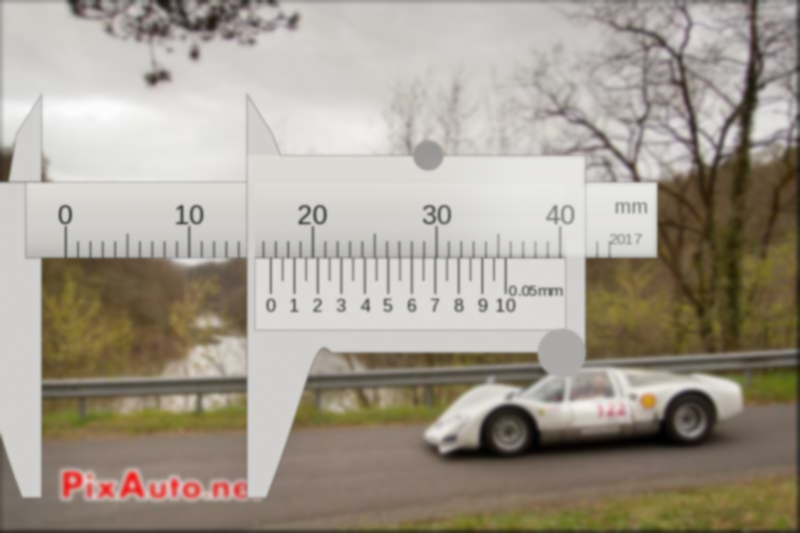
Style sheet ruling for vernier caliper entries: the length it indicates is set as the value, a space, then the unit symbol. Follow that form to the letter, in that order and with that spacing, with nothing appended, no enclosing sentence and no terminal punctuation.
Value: 16.6 mm
